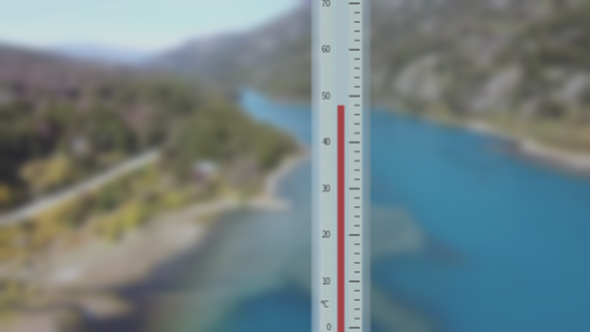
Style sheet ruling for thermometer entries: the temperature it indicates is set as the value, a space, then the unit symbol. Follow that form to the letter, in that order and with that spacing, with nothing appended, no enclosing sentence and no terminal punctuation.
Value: 48 °C
